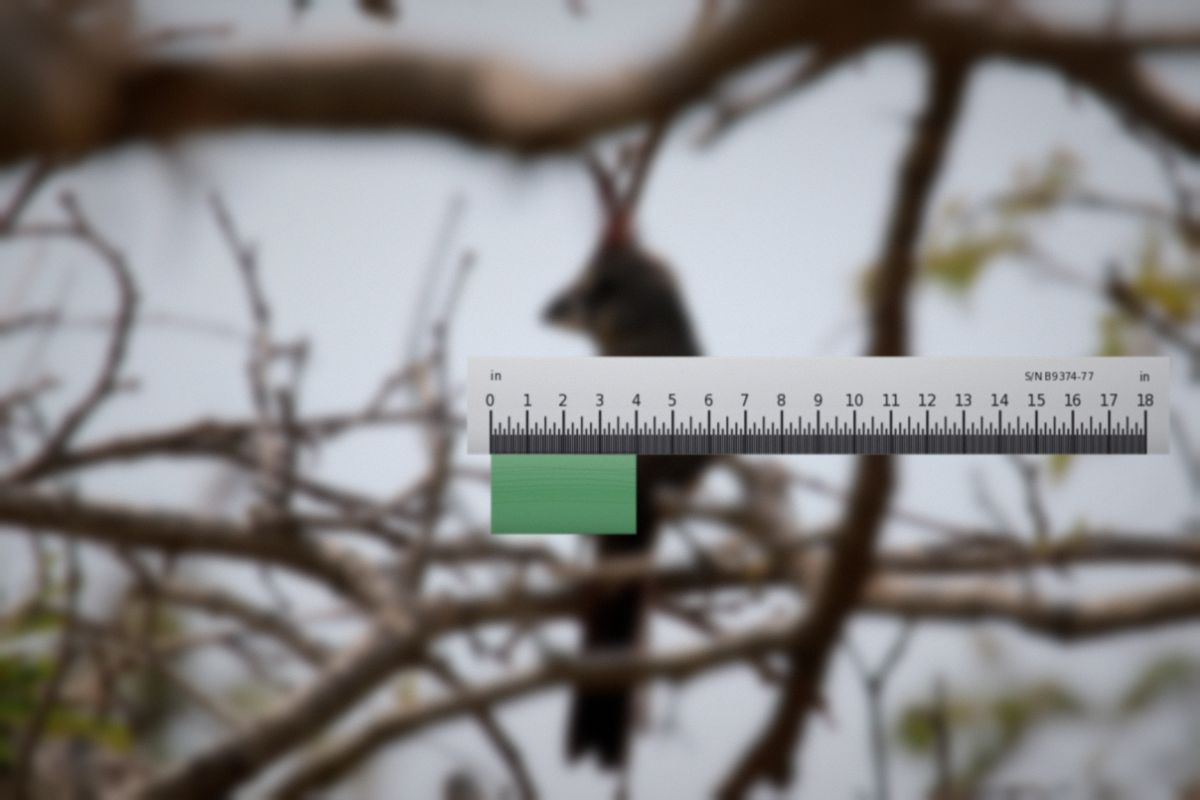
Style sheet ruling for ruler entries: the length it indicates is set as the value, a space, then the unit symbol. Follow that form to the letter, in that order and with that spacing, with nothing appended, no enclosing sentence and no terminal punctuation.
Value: 4 in
